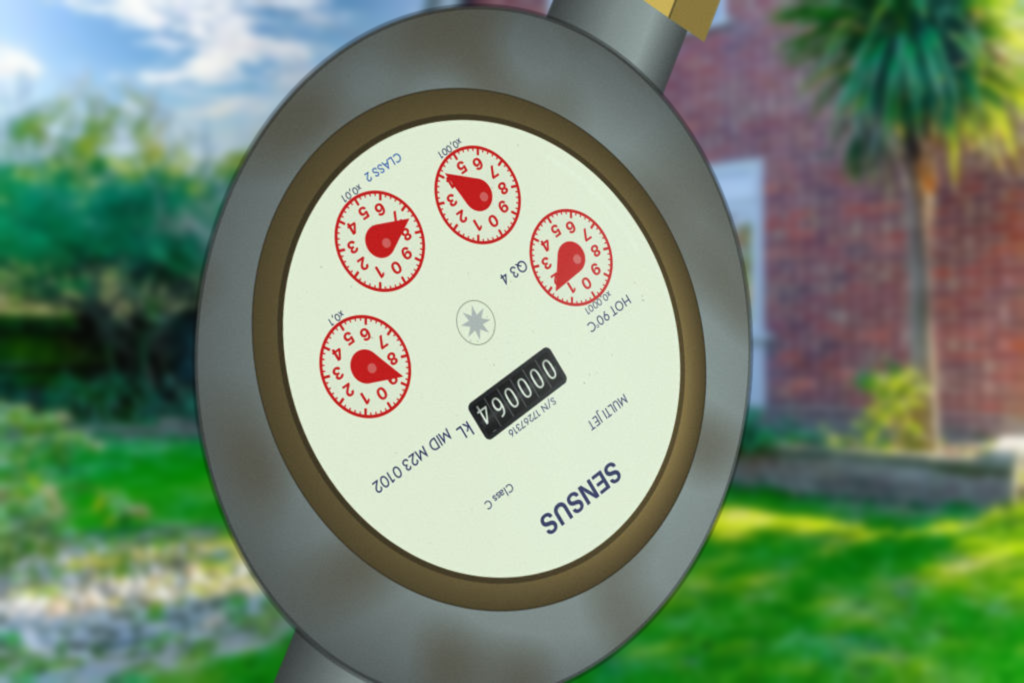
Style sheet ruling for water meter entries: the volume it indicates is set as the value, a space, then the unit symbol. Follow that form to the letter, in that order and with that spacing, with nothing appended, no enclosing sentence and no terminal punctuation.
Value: 63.8741 kL
